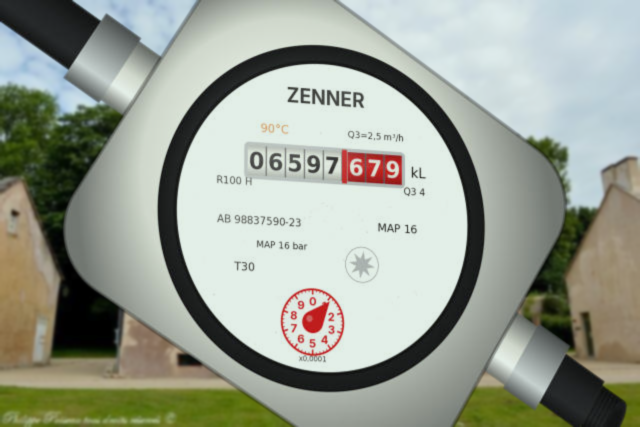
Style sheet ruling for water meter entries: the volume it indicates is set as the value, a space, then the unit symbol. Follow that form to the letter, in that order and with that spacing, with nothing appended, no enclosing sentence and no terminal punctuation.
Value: 6597.6791 kL
